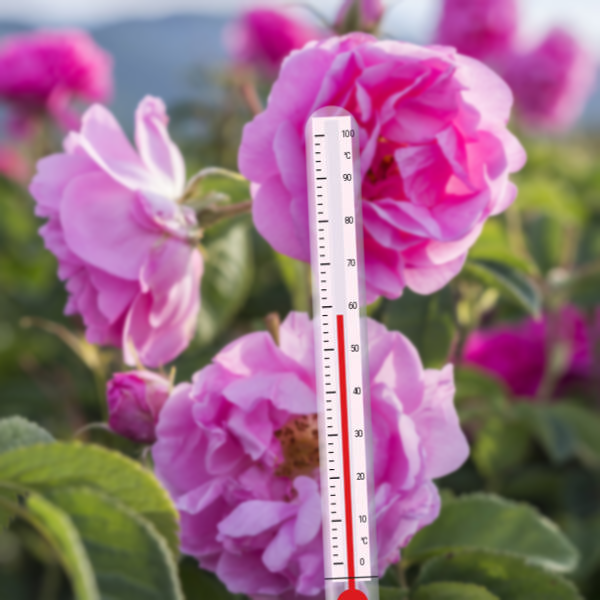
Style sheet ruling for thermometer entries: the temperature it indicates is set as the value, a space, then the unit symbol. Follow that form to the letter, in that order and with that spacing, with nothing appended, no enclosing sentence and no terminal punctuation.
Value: 58 °C
